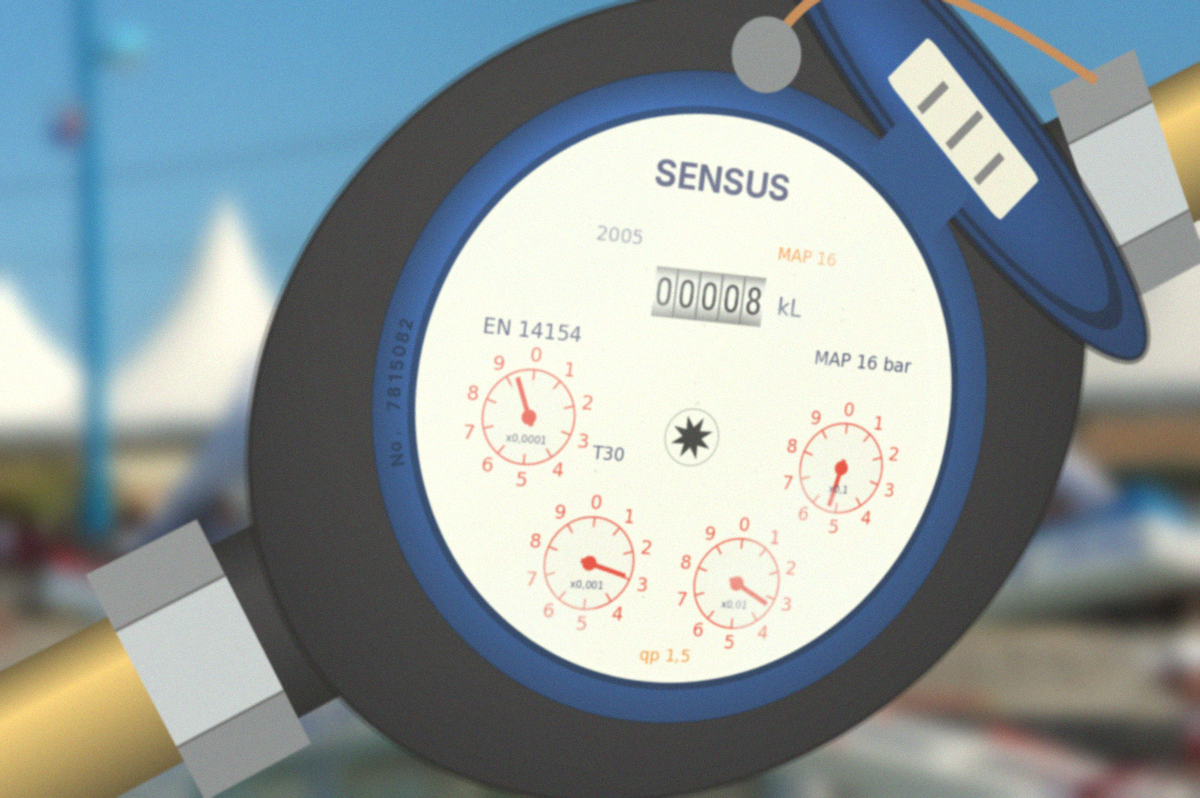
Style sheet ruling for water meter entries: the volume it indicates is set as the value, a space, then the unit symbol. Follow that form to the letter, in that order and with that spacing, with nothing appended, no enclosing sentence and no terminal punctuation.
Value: 8.5329 kL
